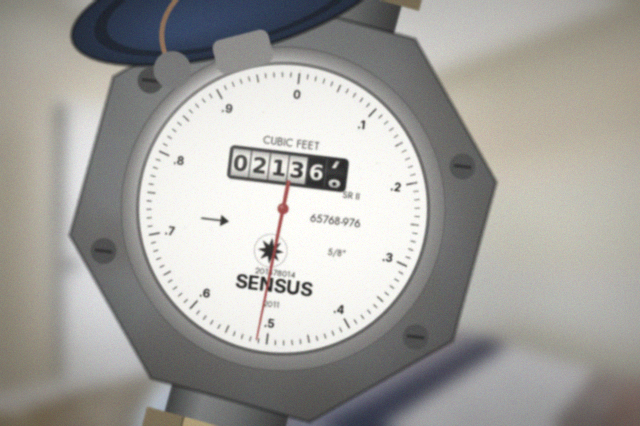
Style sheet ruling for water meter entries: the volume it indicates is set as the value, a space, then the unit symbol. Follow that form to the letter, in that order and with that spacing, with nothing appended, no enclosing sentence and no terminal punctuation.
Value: 21367.51 ft³
